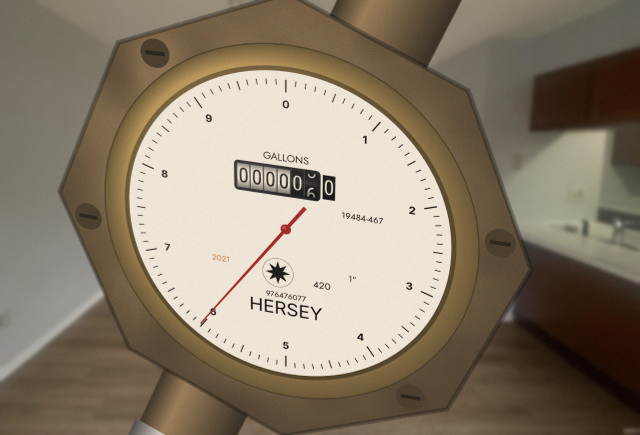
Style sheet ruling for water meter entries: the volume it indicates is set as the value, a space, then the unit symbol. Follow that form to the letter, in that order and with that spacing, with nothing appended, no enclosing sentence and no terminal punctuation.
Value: 56.0 gal
